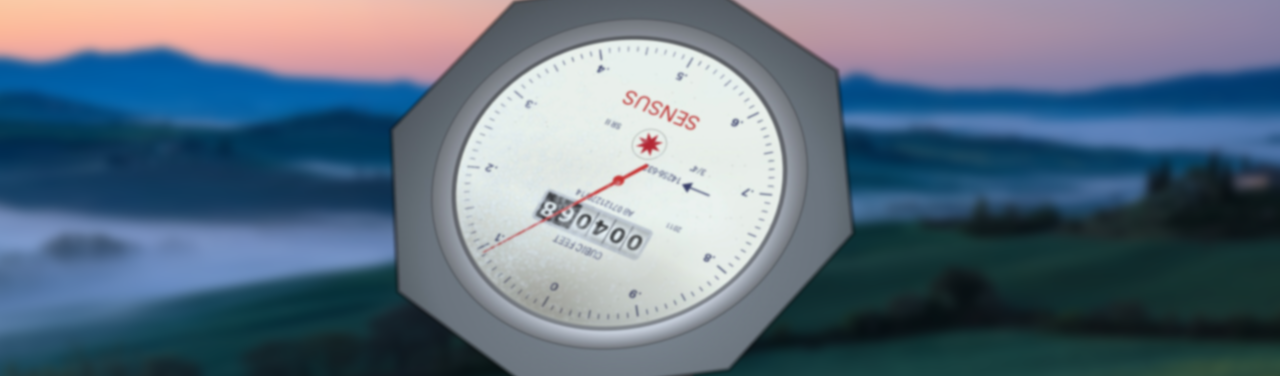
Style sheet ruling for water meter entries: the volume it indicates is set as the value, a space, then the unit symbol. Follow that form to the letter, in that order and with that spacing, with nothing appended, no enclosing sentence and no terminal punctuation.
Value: 4068.09 ft³
